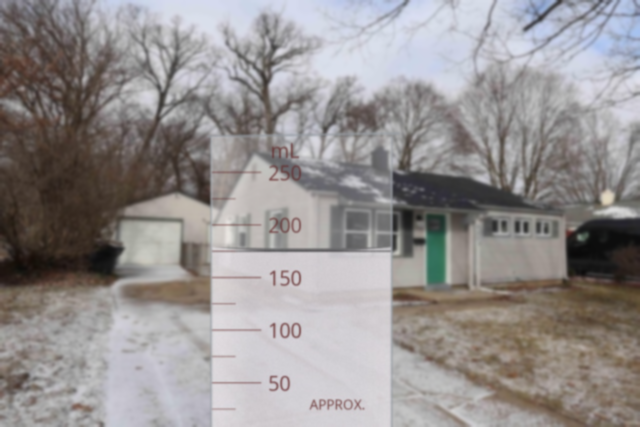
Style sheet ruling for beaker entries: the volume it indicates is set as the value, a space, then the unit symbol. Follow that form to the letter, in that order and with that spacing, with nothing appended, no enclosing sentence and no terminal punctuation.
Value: 175 mL
